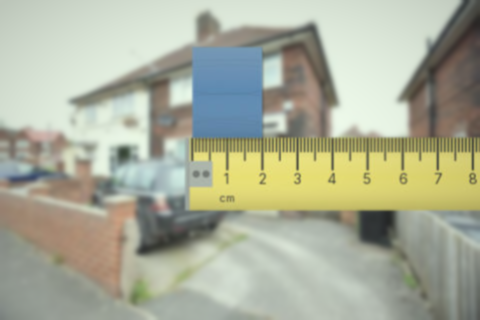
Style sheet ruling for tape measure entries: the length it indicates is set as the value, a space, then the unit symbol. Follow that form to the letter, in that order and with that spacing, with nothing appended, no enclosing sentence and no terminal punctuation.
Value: 2 cm
